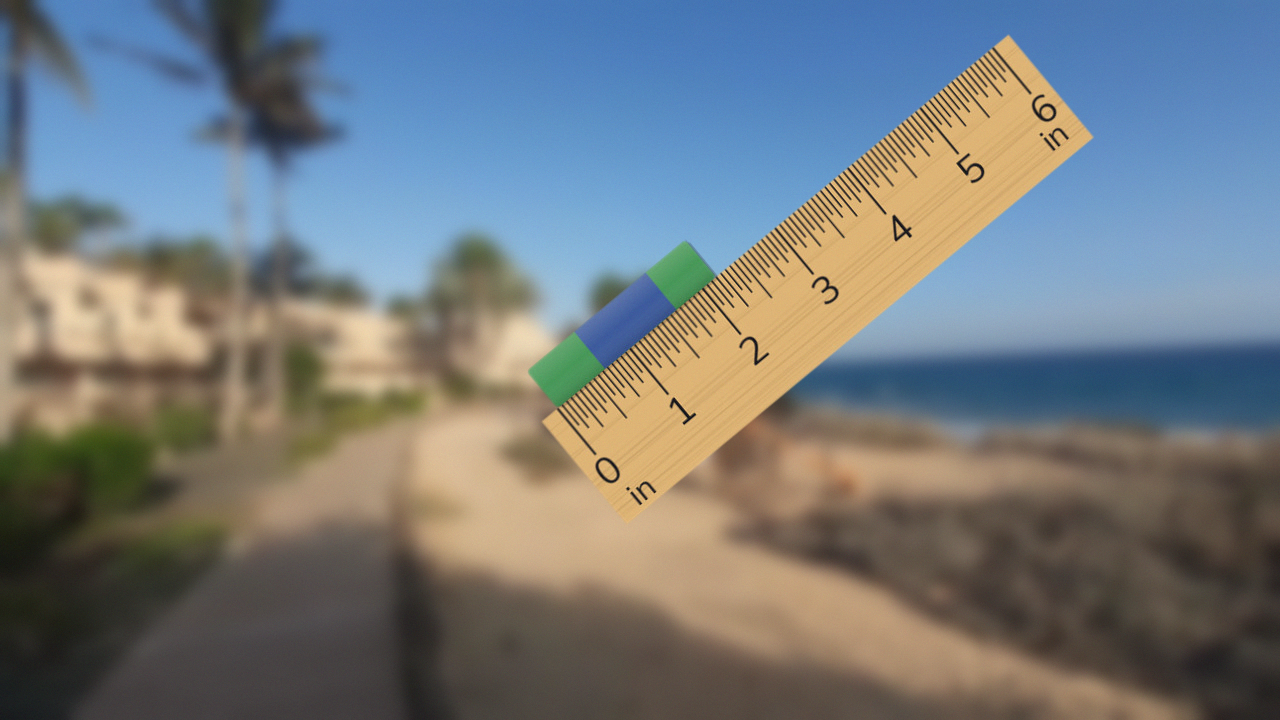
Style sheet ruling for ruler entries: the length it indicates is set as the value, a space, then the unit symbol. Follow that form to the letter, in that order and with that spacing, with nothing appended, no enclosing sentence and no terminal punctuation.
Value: 2.1875 in
